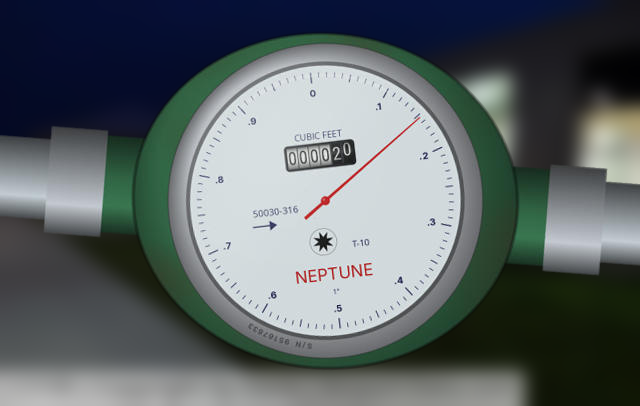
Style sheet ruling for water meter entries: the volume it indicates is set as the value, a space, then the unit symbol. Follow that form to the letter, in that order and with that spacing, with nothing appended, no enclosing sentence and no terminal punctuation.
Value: 20.15 ft³
